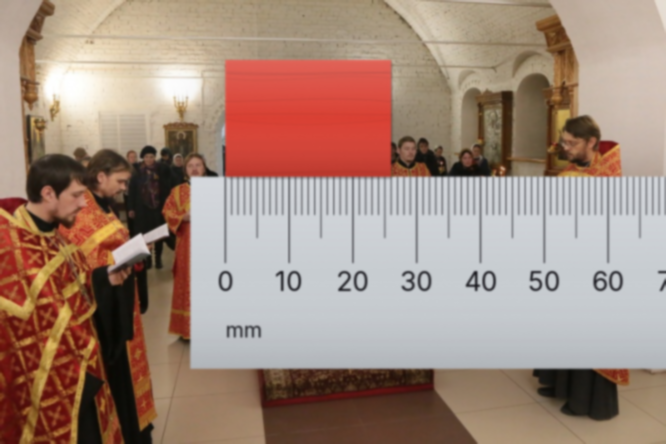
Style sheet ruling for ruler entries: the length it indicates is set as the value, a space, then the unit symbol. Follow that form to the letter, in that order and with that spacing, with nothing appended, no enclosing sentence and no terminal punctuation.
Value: 26 mm
